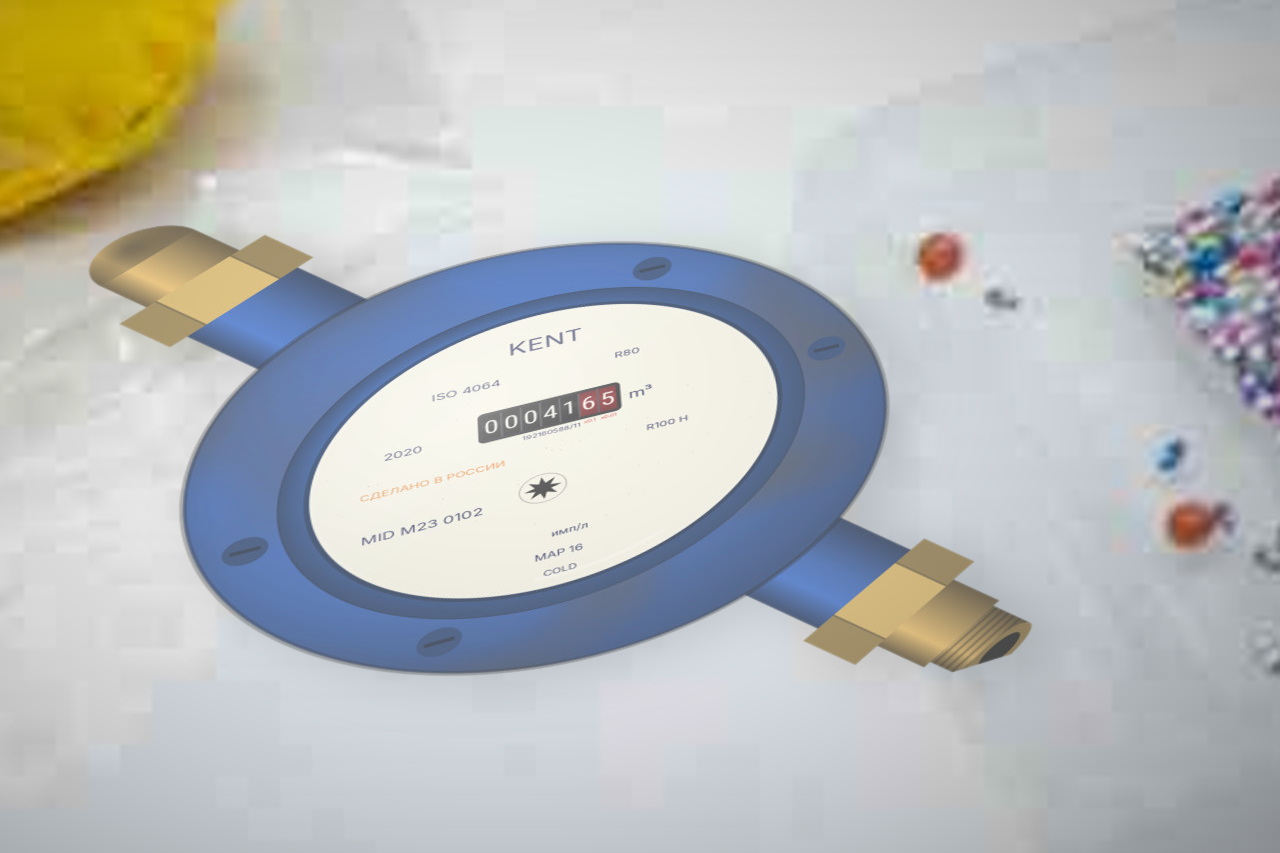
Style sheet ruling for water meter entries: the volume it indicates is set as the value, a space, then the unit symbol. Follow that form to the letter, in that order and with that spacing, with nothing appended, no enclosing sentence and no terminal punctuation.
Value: 41.65 m³
